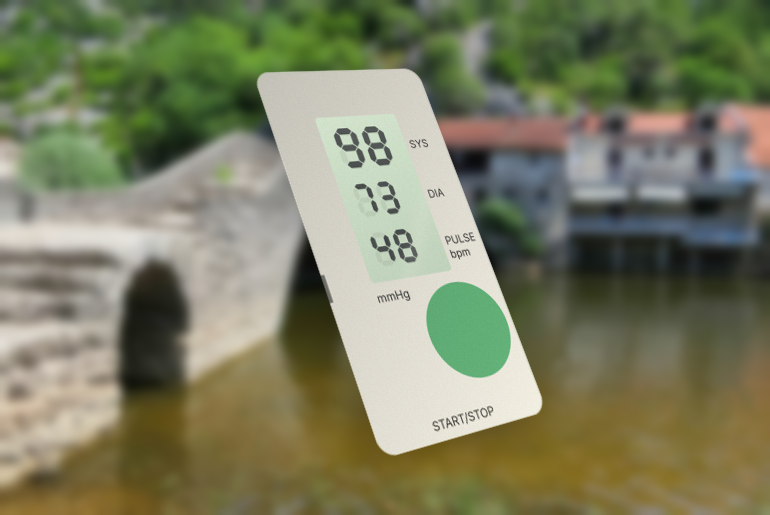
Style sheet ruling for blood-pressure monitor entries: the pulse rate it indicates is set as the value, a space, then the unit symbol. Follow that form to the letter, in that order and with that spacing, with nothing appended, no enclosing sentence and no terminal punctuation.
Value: 48 bpm
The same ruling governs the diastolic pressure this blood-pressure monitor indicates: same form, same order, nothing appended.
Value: 73 mmHg
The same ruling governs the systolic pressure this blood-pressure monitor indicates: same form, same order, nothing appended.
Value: 98 mmHg
